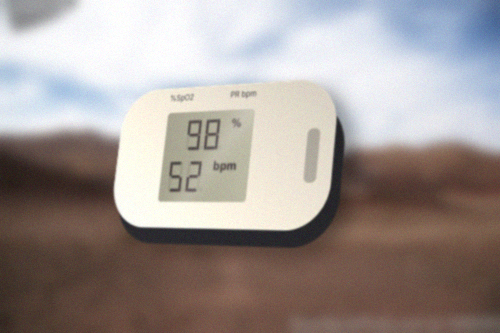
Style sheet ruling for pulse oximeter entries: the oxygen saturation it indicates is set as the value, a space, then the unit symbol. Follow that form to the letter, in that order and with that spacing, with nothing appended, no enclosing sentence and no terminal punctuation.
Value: 98 %
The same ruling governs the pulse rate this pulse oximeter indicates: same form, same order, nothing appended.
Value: 52 bpm
